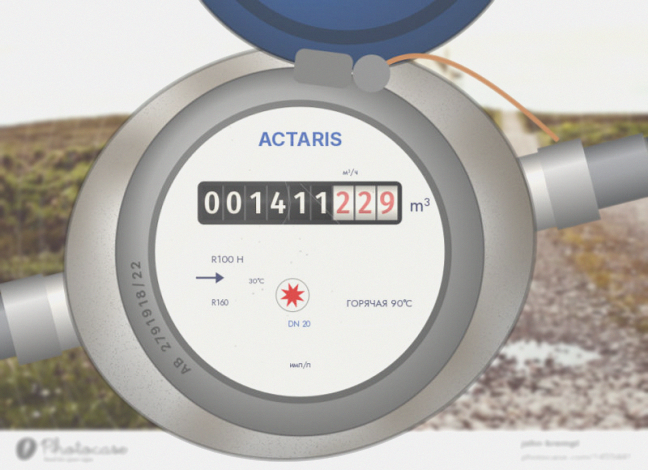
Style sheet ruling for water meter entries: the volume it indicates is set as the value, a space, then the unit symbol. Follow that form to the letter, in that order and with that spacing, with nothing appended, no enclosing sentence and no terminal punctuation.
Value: 1411.229 m³
